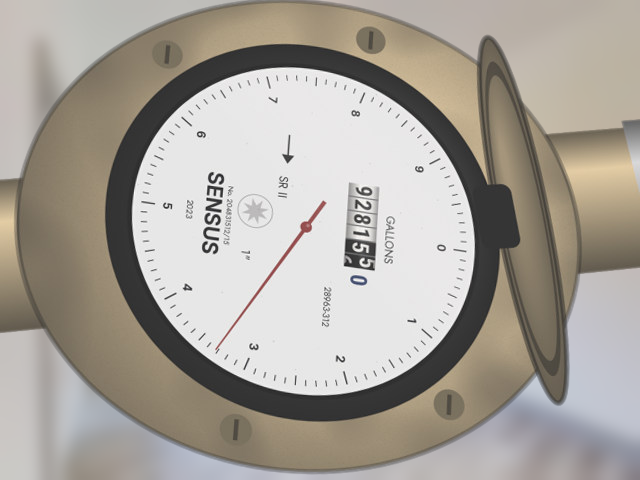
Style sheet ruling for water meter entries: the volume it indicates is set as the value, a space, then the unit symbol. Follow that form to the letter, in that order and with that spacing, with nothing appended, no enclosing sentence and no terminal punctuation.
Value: 9281553.3 gal
